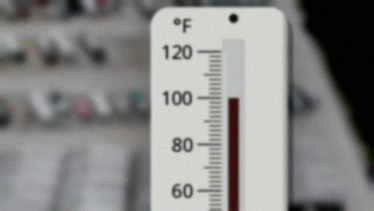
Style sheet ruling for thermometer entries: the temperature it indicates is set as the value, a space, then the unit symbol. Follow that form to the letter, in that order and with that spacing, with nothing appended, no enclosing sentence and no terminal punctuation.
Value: 100 °F
